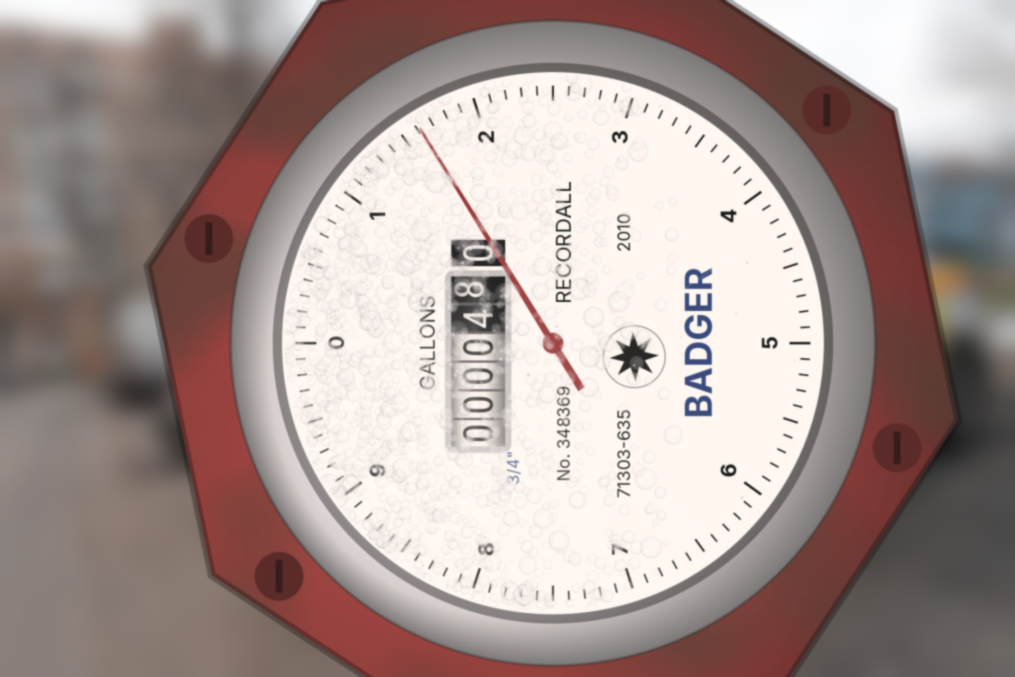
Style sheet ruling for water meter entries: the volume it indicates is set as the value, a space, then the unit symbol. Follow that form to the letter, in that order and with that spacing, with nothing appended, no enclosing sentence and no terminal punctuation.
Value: 481.6 gal
